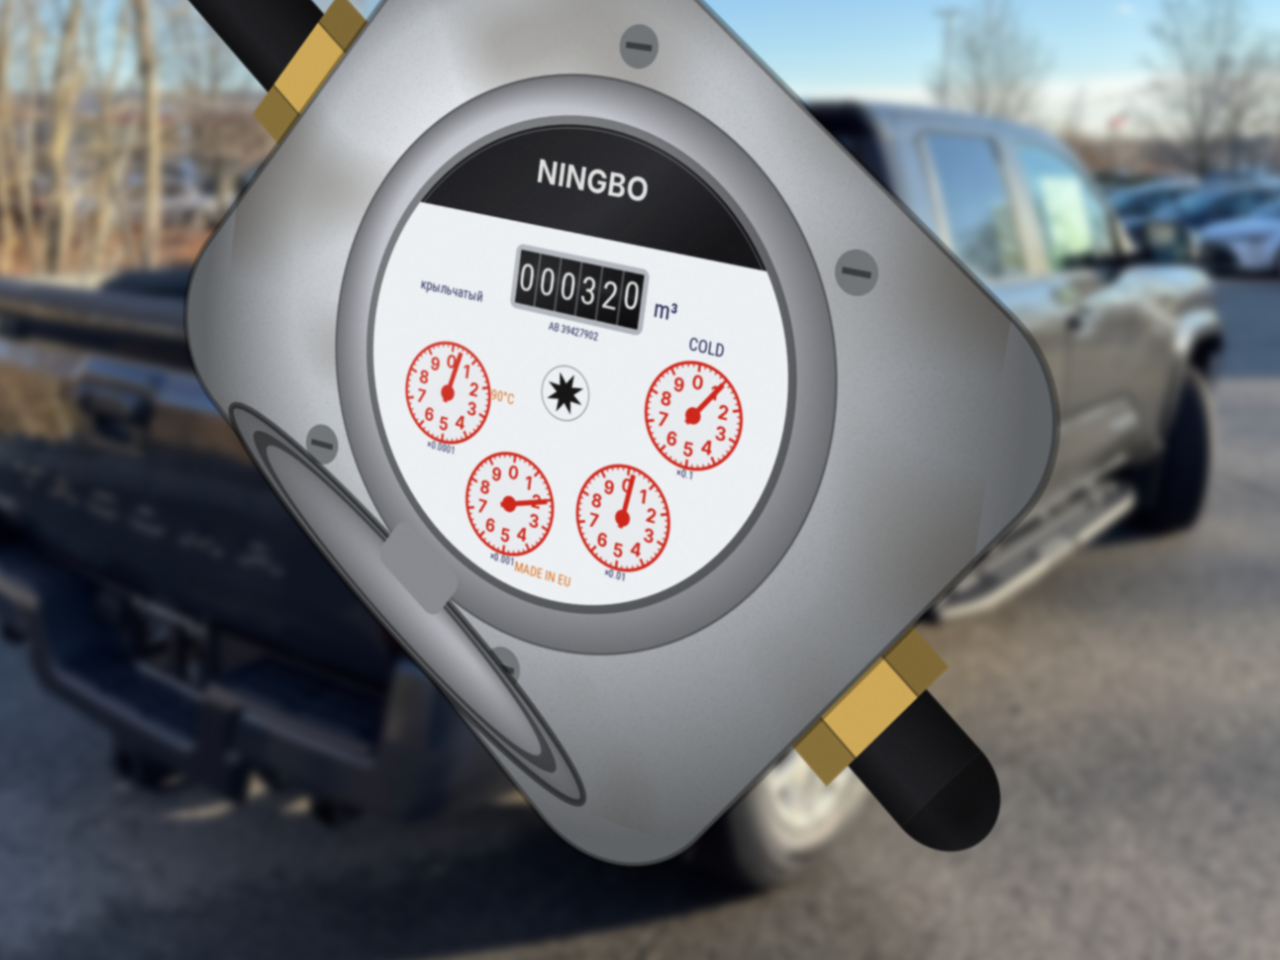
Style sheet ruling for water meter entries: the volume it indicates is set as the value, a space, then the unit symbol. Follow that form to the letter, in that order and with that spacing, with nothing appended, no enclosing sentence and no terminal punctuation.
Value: 320.1020 m³
